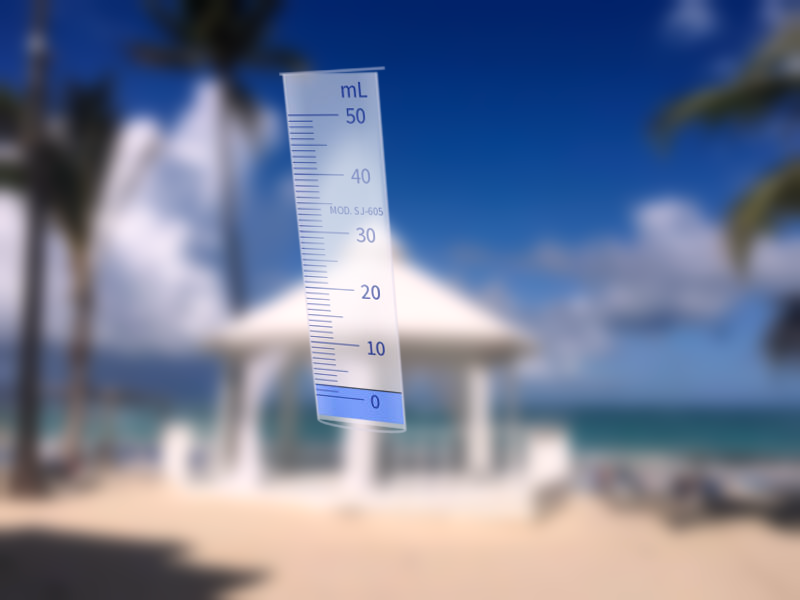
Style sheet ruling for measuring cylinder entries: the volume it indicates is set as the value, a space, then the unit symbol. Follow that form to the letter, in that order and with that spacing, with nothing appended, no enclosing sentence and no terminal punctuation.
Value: 2 mL
